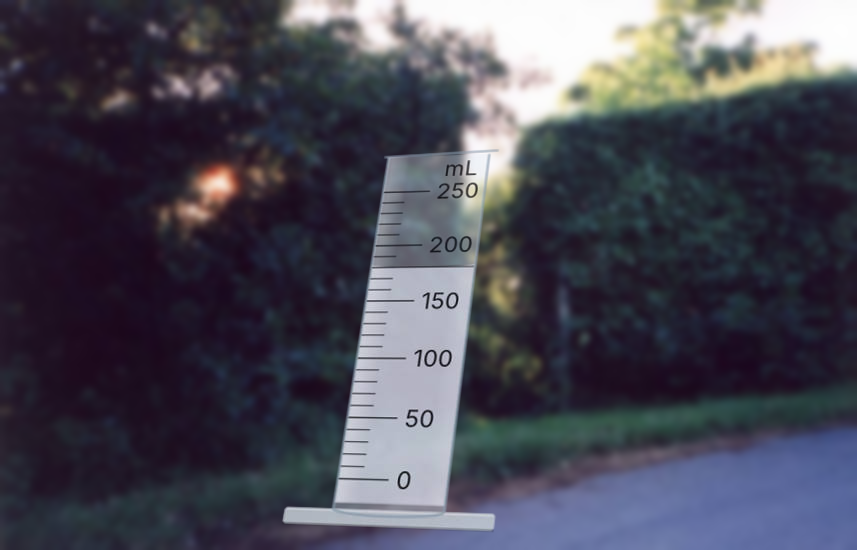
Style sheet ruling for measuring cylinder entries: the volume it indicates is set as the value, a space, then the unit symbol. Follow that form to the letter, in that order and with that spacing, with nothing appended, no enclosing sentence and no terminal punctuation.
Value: 180 mL
